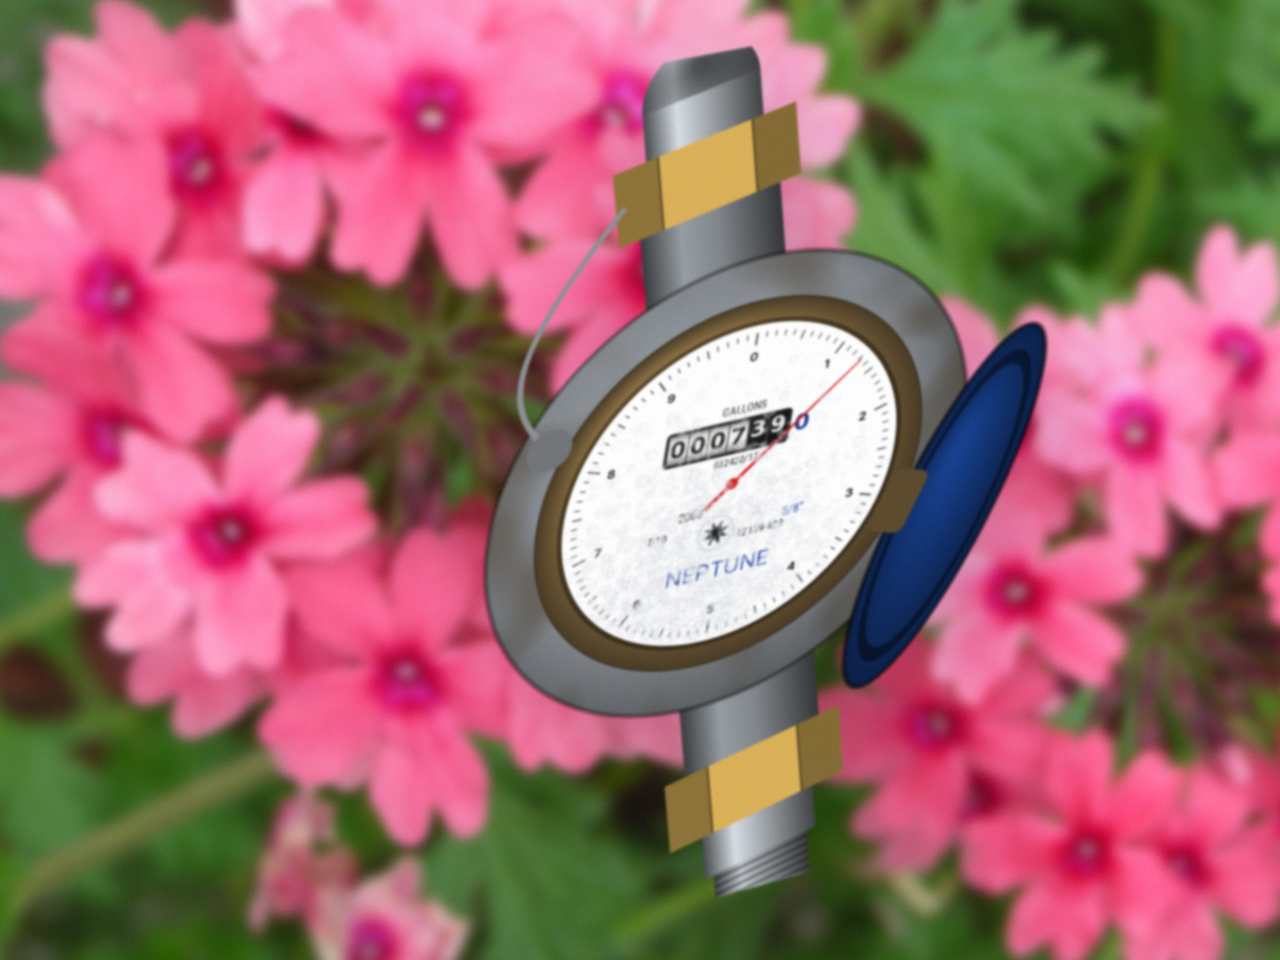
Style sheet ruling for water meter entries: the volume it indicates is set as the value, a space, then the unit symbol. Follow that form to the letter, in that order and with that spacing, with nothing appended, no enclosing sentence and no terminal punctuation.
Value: 7391.3 gal
